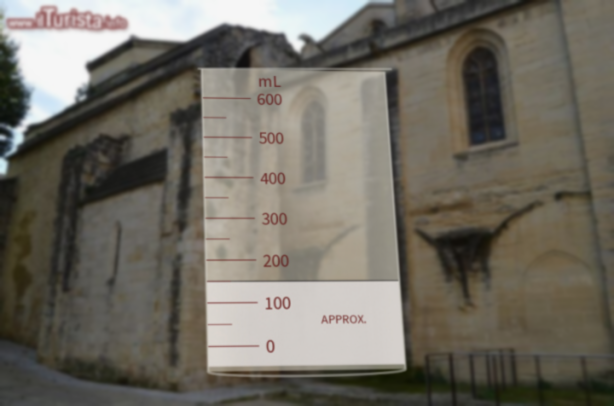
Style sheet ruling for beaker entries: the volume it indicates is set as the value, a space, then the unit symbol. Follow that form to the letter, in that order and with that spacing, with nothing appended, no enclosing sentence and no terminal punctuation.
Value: 150 mL
